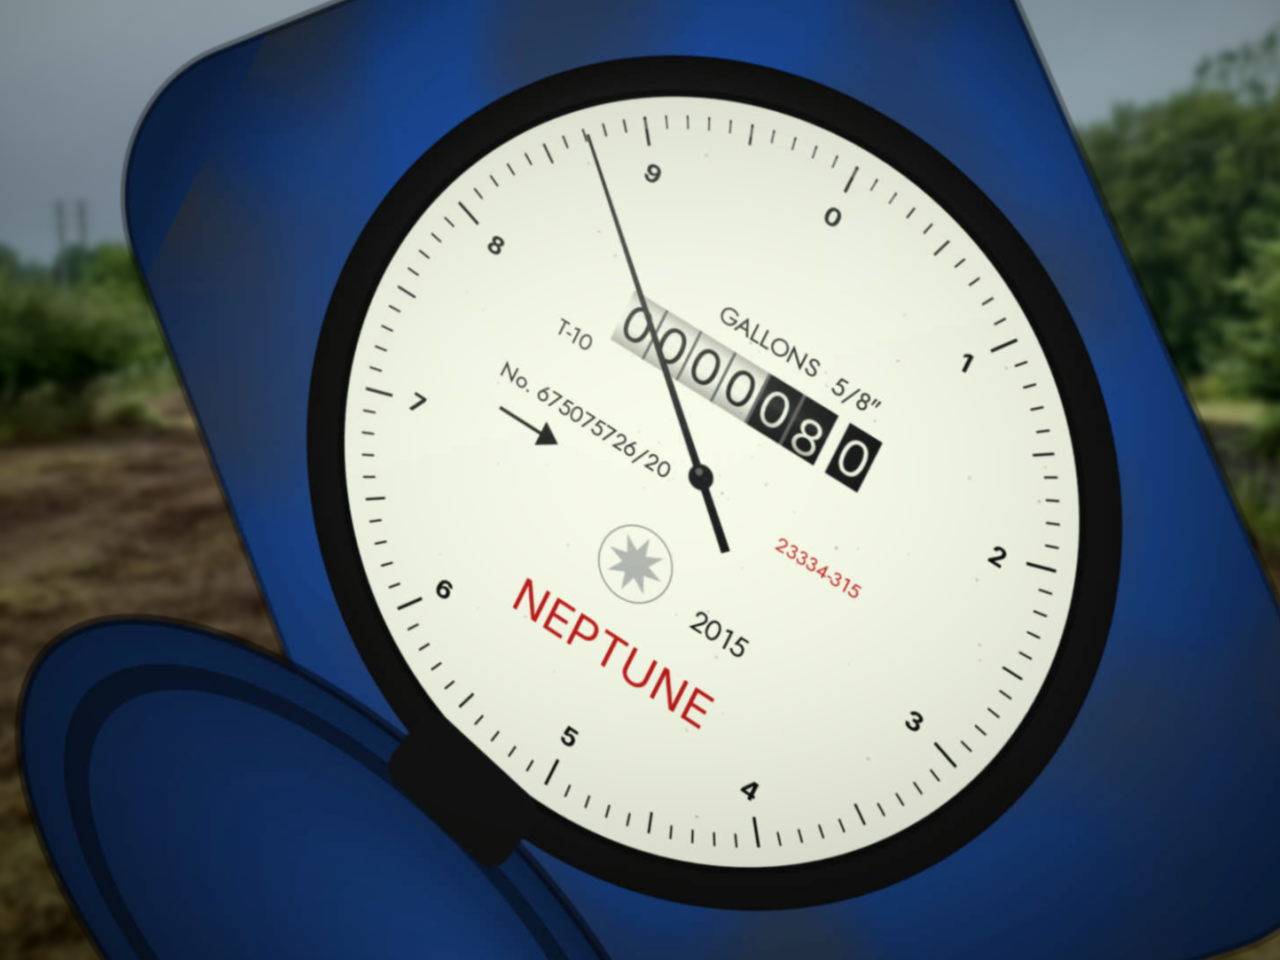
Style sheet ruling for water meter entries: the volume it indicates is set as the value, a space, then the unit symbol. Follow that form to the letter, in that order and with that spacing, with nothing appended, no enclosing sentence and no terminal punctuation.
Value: 78.7 gal
